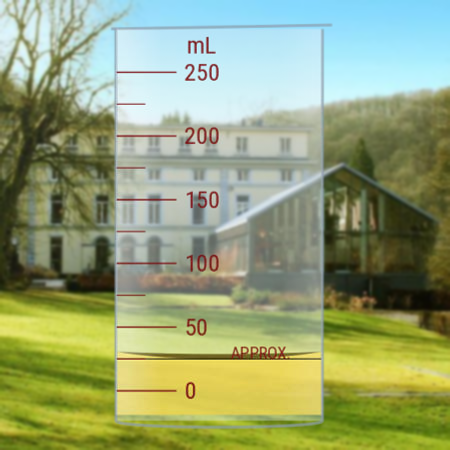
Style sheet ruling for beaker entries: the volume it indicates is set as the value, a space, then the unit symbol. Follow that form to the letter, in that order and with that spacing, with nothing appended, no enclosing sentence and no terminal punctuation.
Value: 25 mL
